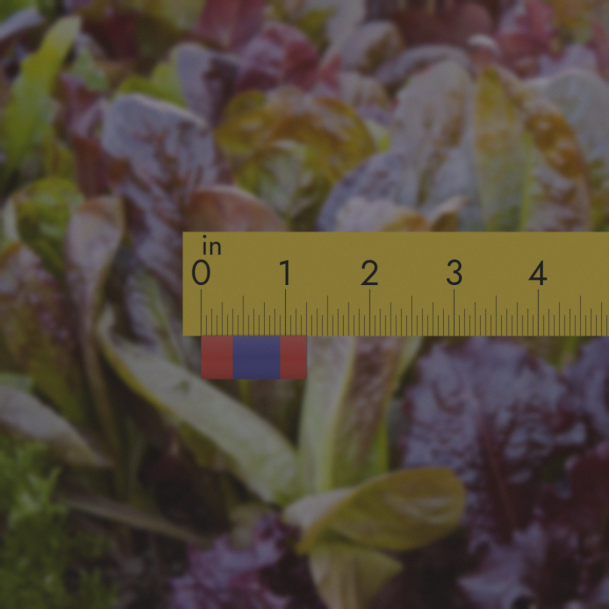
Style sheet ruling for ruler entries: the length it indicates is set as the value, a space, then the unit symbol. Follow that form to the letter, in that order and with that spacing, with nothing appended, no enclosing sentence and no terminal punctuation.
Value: 1.25 in
